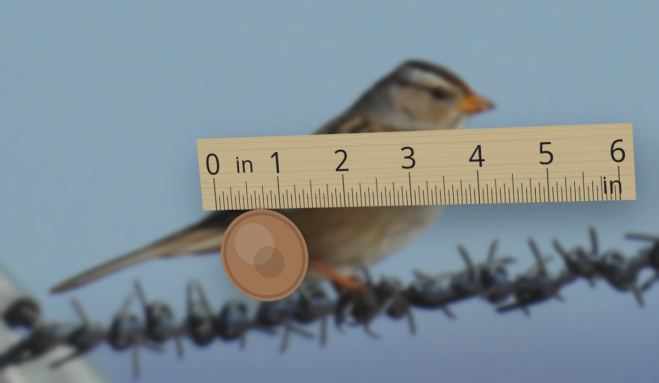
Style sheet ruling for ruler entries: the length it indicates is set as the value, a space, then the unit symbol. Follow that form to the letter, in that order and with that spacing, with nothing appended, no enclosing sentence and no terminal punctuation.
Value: 1.375 in
